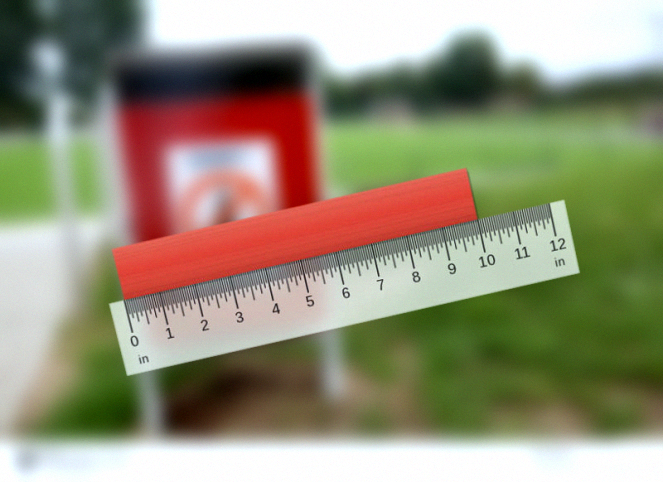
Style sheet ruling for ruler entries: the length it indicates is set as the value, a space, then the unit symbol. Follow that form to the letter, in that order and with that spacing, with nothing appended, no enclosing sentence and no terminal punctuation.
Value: 10 in
